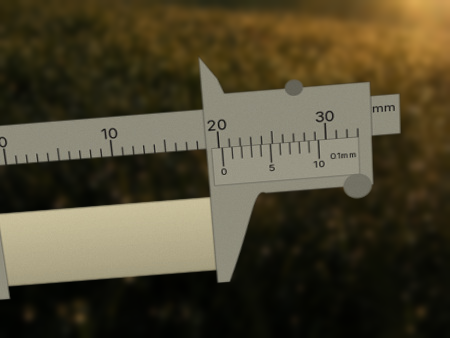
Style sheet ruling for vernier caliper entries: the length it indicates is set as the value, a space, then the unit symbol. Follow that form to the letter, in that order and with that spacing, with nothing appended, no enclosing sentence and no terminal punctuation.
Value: 20.3 mm
